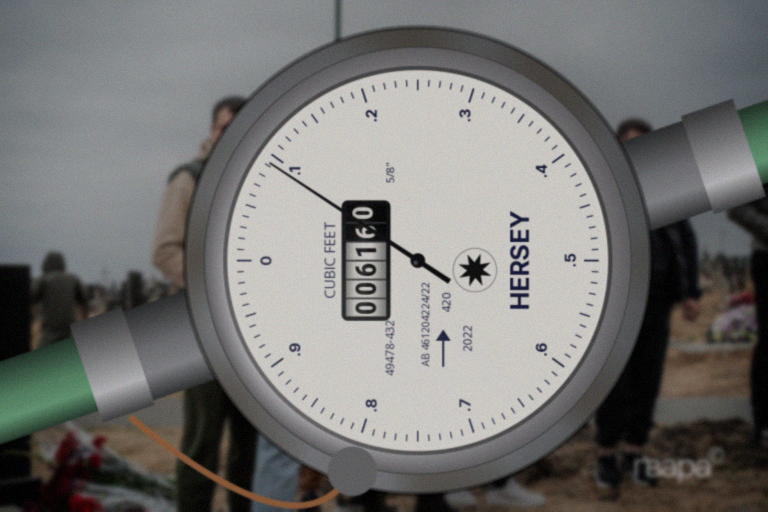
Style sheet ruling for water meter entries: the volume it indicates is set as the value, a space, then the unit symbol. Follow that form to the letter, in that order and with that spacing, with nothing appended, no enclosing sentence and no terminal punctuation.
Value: 6160.09 ft³
